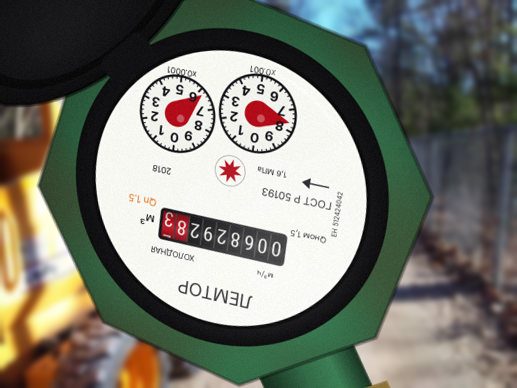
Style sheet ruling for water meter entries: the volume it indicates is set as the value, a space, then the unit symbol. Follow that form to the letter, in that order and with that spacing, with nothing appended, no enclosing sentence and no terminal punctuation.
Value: 68292.8276 m³
